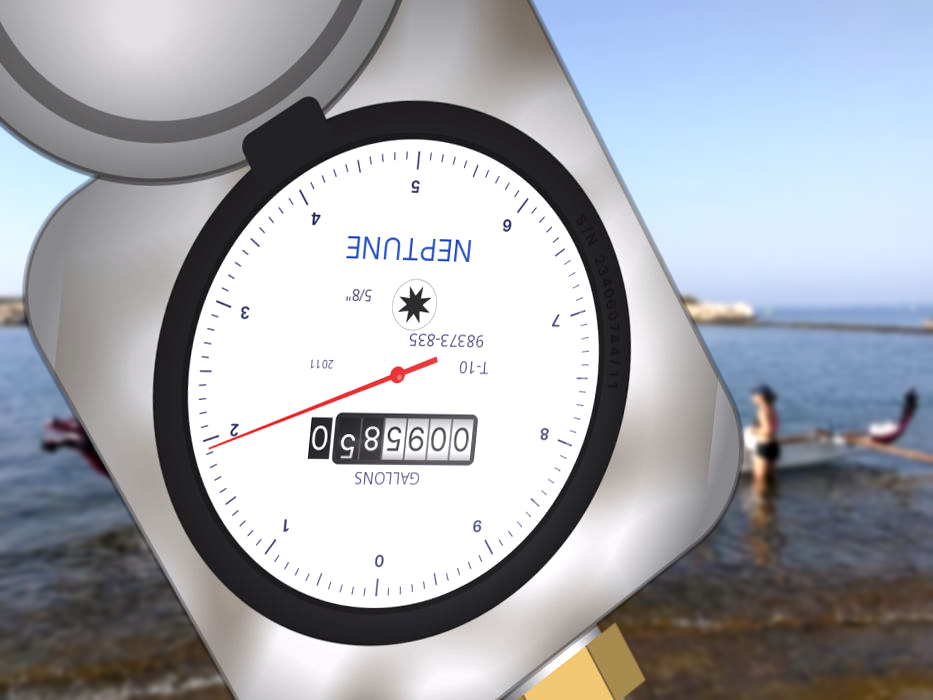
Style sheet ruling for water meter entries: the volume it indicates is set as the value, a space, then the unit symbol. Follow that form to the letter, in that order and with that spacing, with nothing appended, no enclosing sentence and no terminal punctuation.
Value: 95851.9 gal
